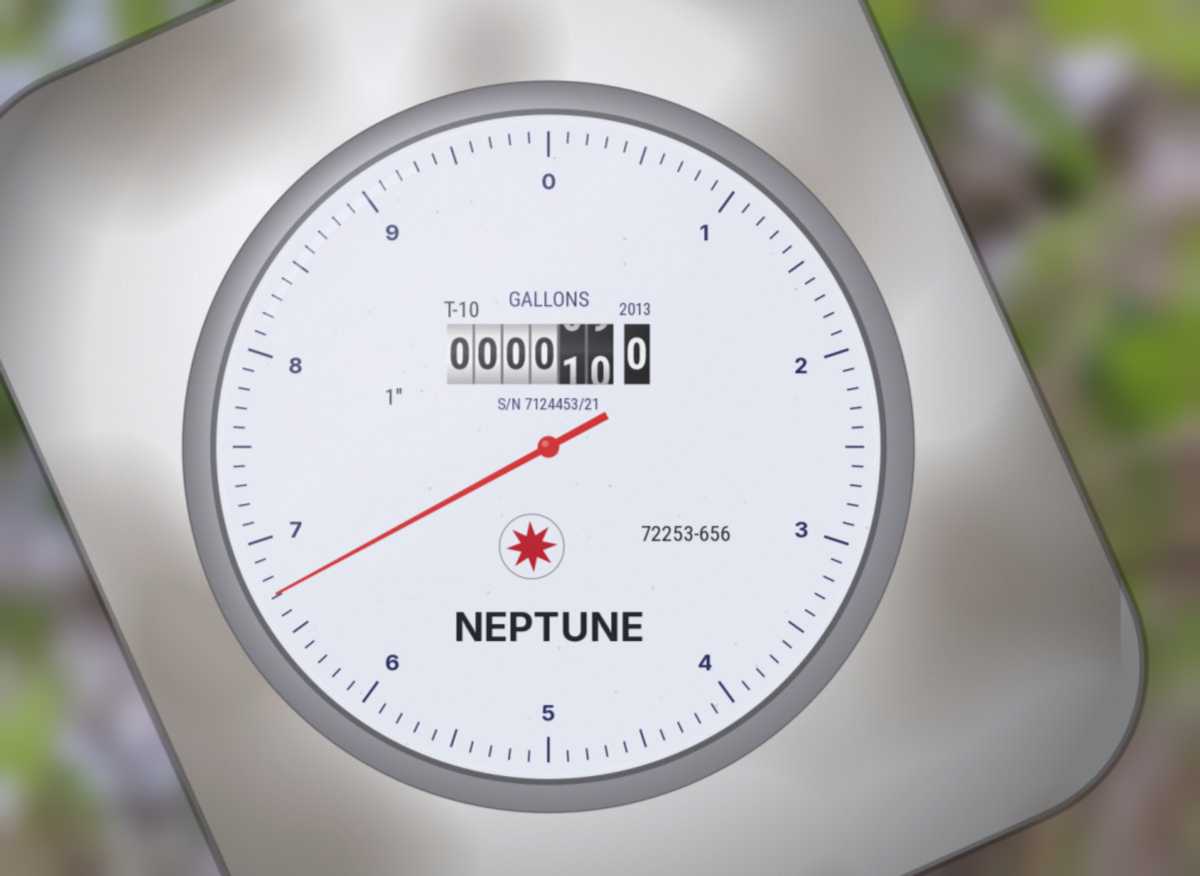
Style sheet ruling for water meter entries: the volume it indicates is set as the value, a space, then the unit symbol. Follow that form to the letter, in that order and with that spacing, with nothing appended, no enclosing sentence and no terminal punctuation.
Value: 96.7 gal
